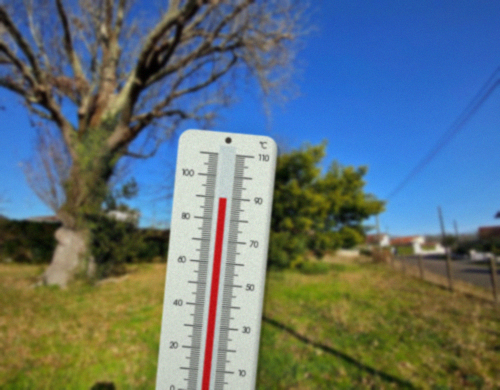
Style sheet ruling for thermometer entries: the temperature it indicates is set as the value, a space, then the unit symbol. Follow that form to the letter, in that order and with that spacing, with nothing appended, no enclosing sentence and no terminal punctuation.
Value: 90 °C
